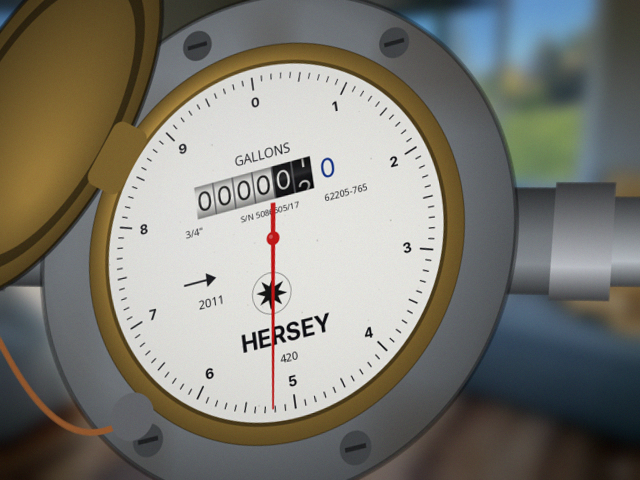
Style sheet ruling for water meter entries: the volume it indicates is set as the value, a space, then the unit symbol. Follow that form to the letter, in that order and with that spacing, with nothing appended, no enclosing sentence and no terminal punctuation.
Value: 15.2 gal
